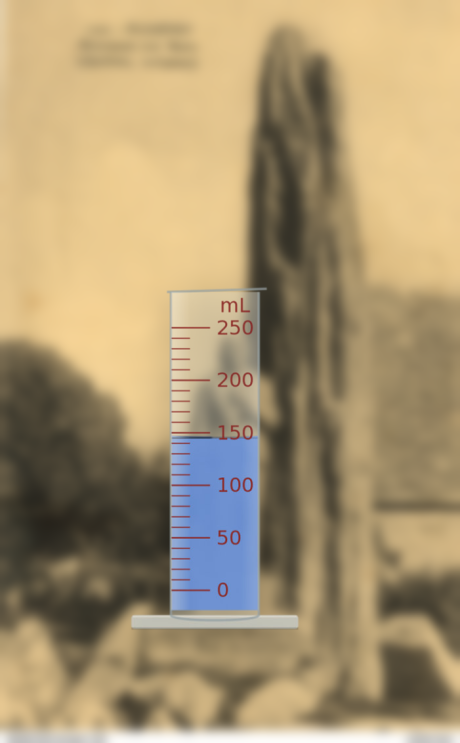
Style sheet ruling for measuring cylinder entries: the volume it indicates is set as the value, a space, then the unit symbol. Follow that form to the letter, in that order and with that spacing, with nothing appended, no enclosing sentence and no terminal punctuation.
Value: 145 mL
